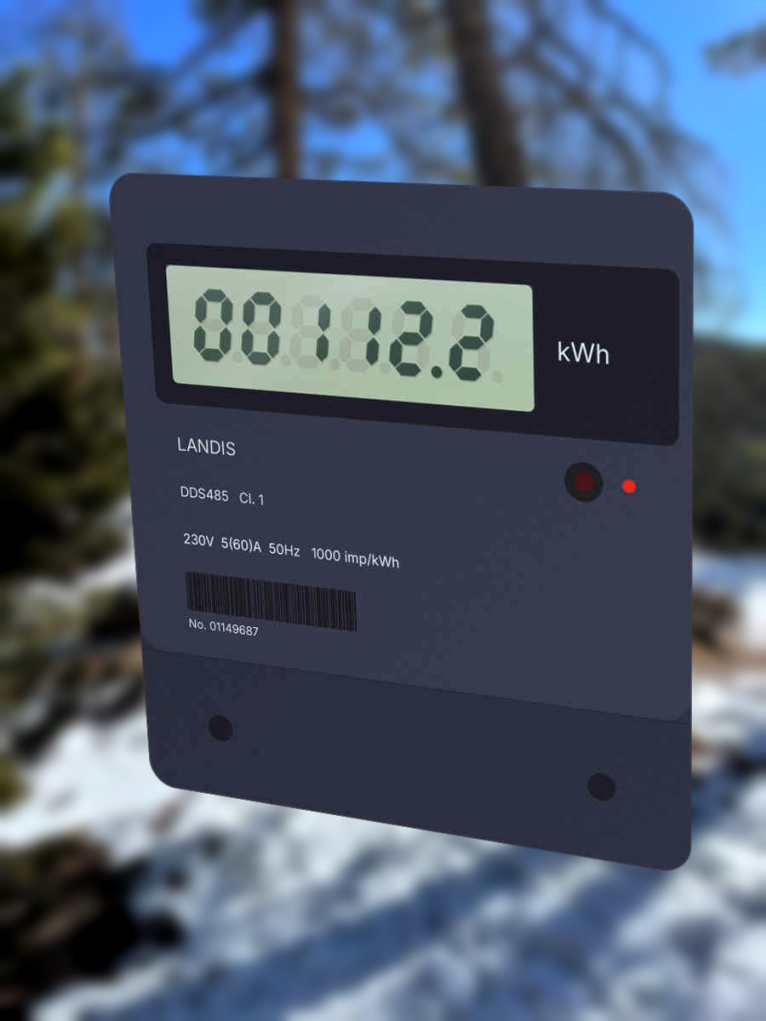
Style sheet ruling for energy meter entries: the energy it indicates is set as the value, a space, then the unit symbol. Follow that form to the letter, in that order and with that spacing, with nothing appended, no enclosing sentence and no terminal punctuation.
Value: 112.2 kWh
